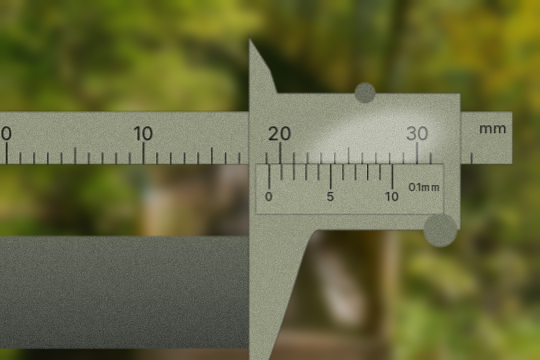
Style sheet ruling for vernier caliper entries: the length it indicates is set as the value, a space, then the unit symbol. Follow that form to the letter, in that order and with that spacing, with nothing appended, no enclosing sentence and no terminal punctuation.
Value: 19.2 mm
